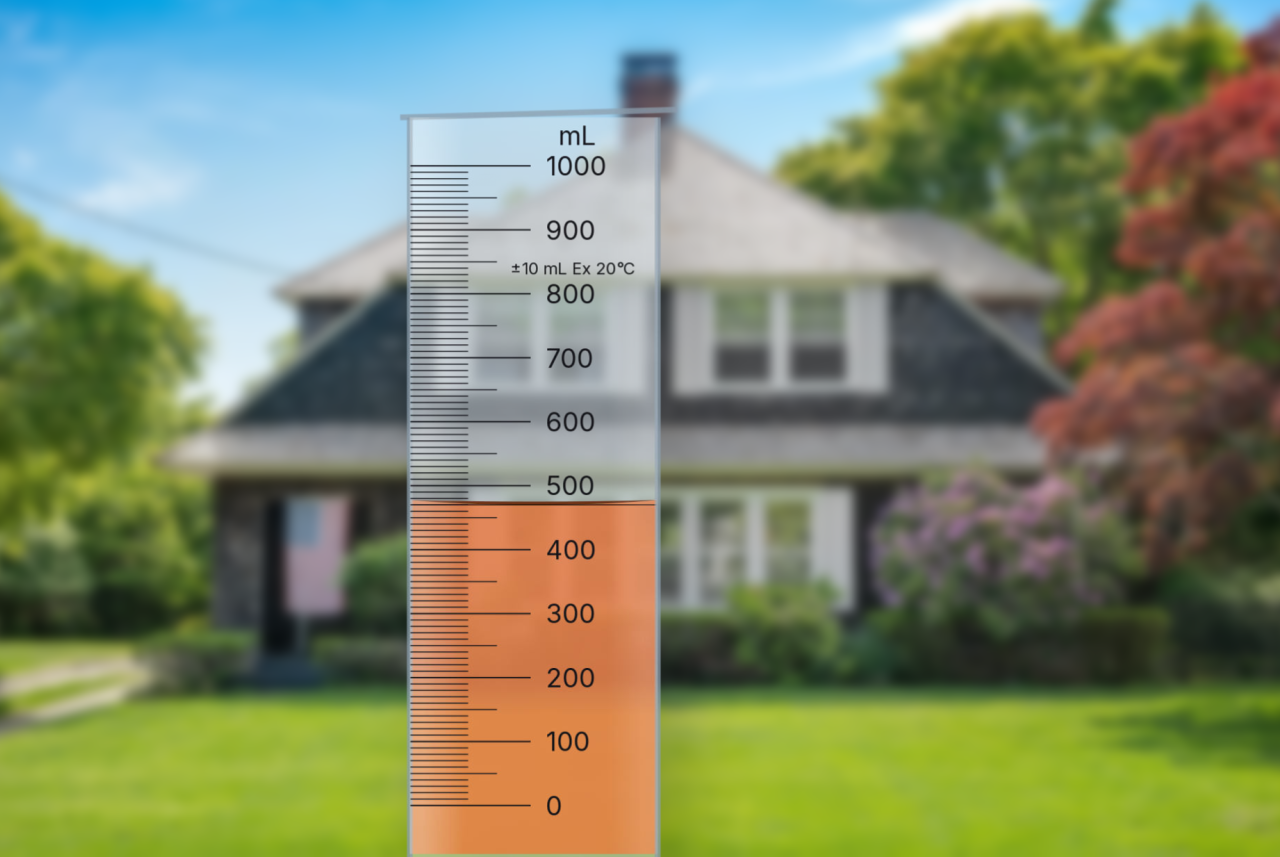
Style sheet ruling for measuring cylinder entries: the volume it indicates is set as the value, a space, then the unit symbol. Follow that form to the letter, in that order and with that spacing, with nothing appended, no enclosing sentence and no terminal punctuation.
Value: 470 mL
